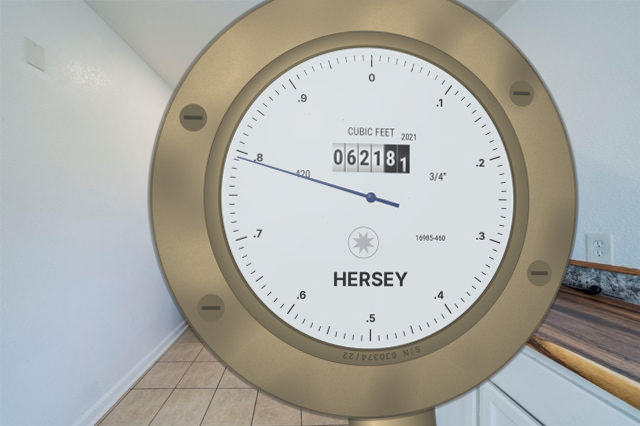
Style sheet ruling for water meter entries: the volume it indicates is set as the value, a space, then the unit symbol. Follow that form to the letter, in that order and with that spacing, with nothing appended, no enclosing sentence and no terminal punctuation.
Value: 62180.79 ft³
